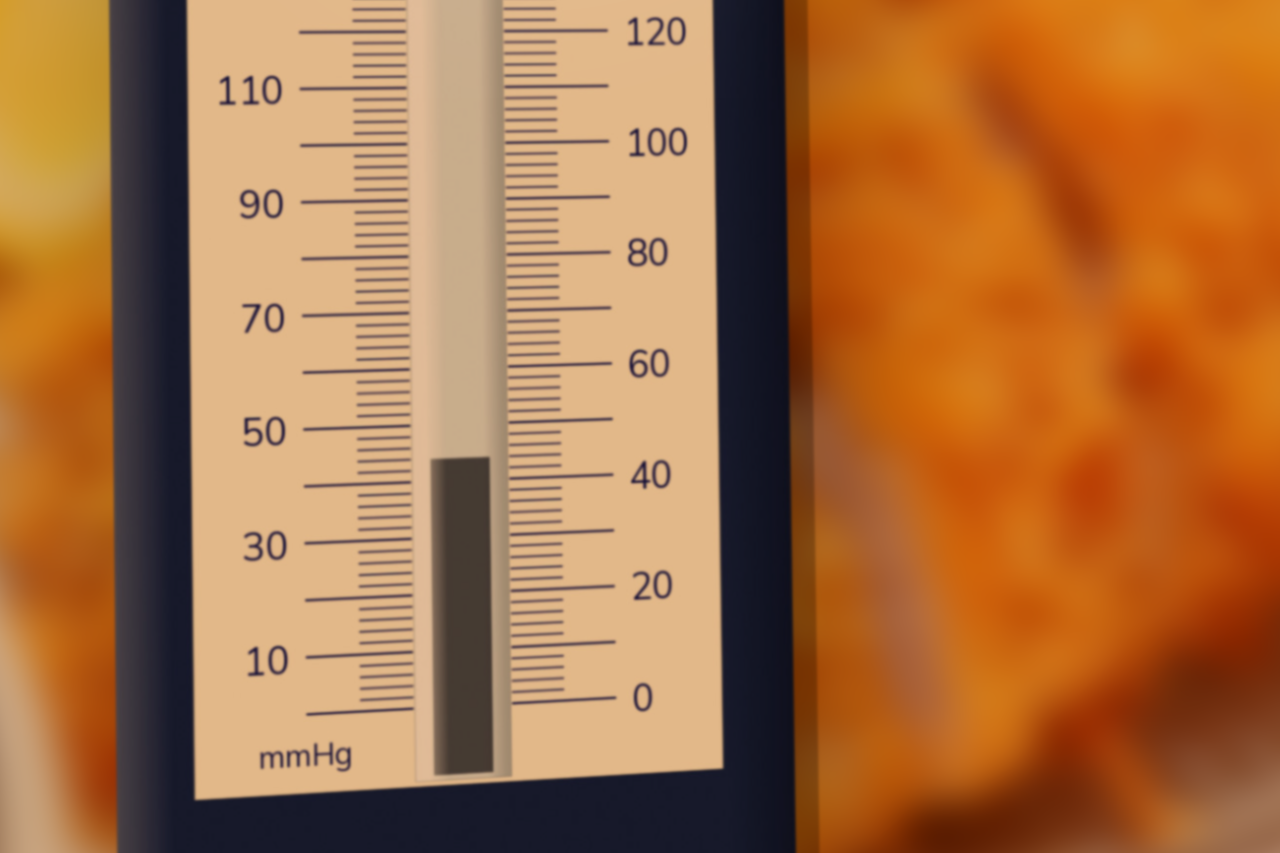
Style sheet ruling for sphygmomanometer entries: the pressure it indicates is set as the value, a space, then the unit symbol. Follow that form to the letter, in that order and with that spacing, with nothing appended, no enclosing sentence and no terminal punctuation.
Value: 44 mmHg
